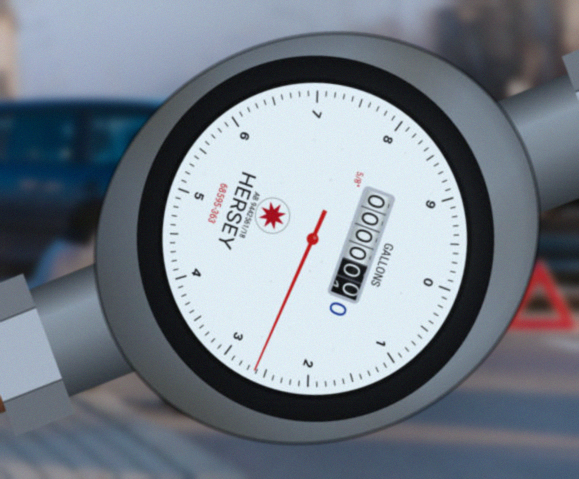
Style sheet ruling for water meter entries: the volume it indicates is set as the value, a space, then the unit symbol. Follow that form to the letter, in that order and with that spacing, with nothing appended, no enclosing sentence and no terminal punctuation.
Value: 2.6 gal
